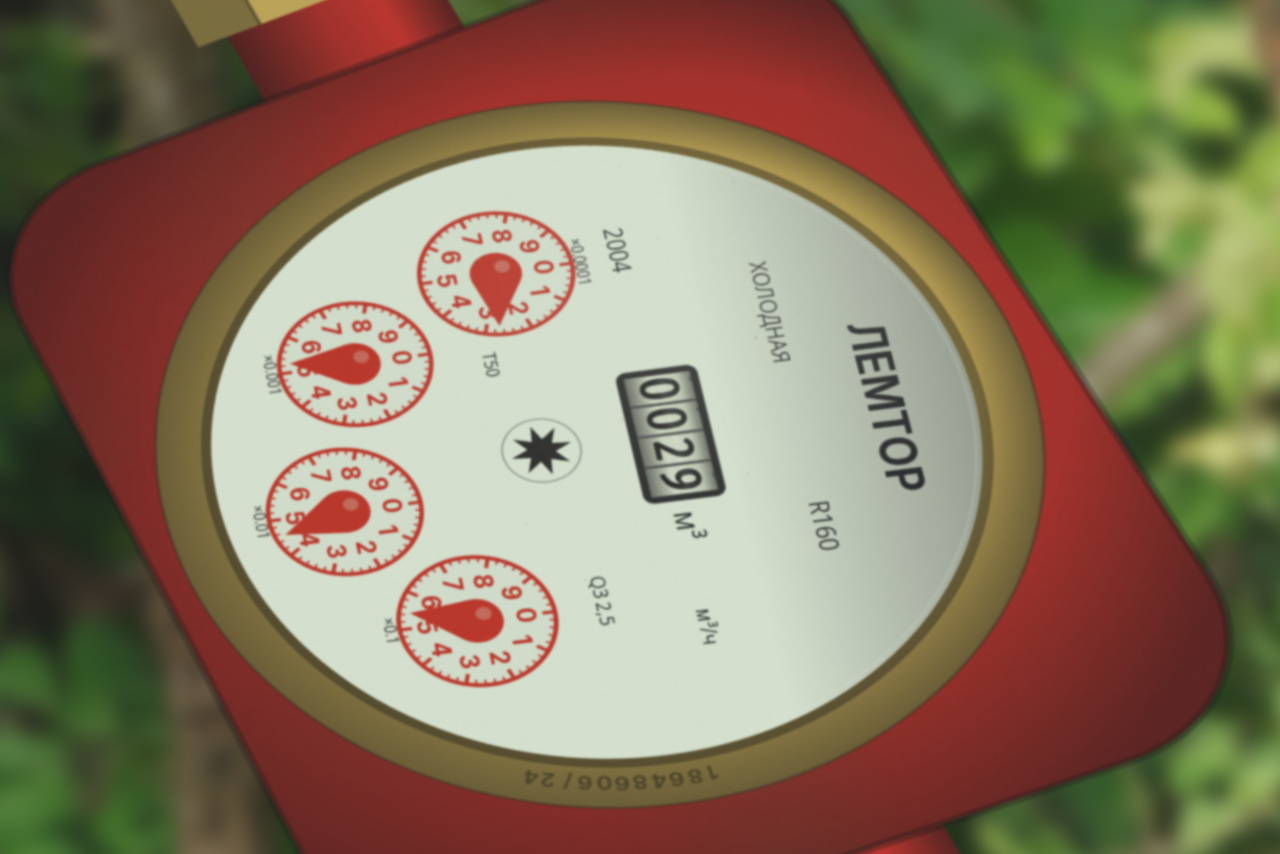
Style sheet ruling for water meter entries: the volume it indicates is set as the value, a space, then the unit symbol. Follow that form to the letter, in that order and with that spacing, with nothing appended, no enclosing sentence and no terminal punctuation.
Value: 29.5452 m³
